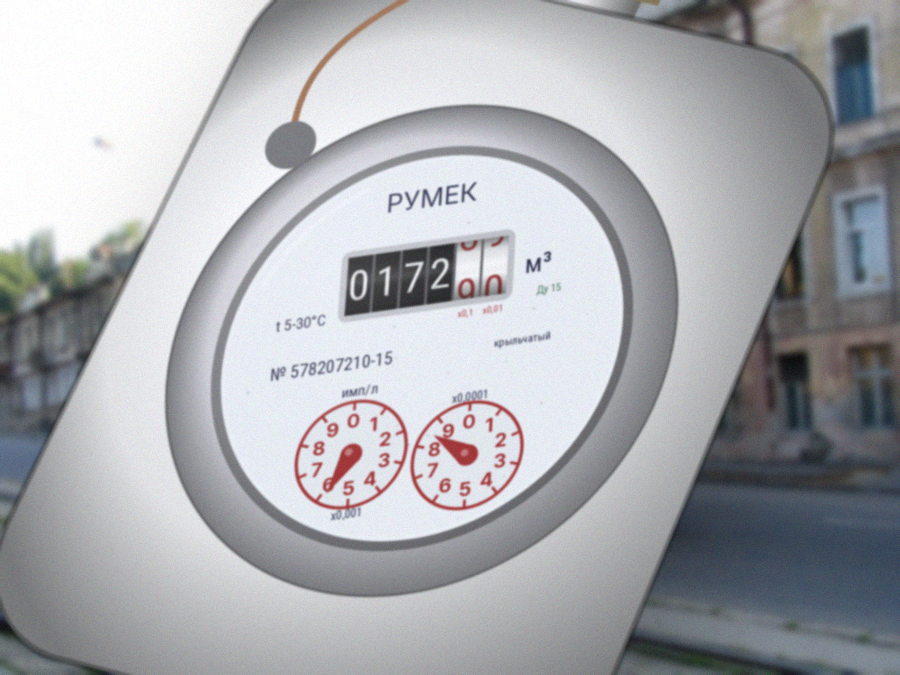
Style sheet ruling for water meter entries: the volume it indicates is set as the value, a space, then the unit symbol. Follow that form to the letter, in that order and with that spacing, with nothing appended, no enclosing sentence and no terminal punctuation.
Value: 172.8958 m³
